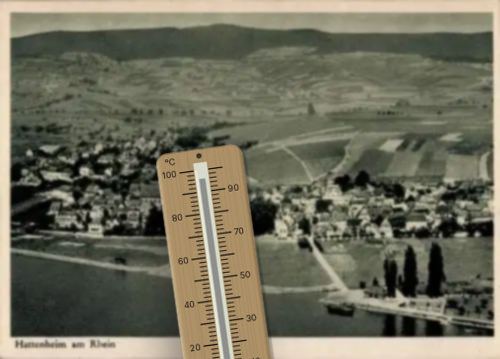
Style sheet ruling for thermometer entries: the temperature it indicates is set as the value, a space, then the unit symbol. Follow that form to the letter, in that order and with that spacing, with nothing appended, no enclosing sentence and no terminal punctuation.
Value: 96 °C
